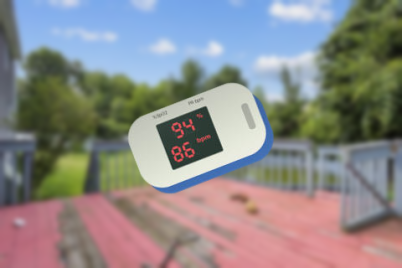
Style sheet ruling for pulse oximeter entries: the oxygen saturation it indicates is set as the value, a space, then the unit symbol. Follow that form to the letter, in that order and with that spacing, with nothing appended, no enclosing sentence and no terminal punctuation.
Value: 94 %
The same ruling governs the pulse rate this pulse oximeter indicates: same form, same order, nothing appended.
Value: 86 bpm
